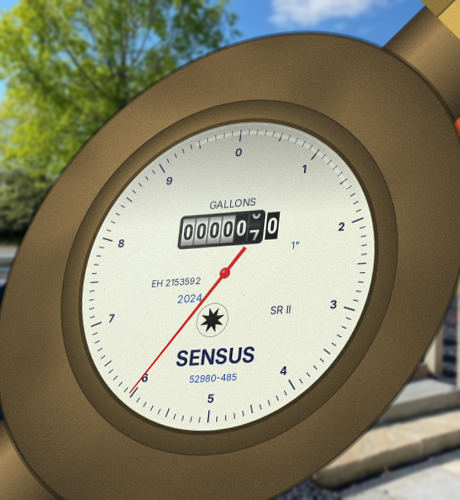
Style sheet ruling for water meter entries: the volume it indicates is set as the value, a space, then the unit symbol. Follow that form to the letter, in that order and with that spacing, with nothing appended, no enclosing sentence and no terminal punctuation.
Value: 66.0 gal
